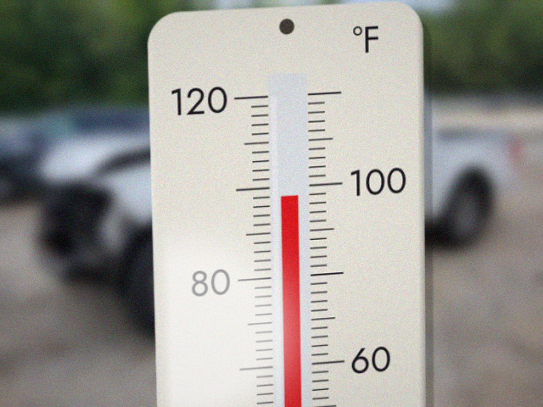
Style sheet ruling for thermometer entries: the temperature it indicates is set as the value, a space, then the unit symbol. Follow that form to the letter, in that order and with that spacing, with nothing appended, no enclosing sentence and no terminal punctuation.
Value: 98 °F
